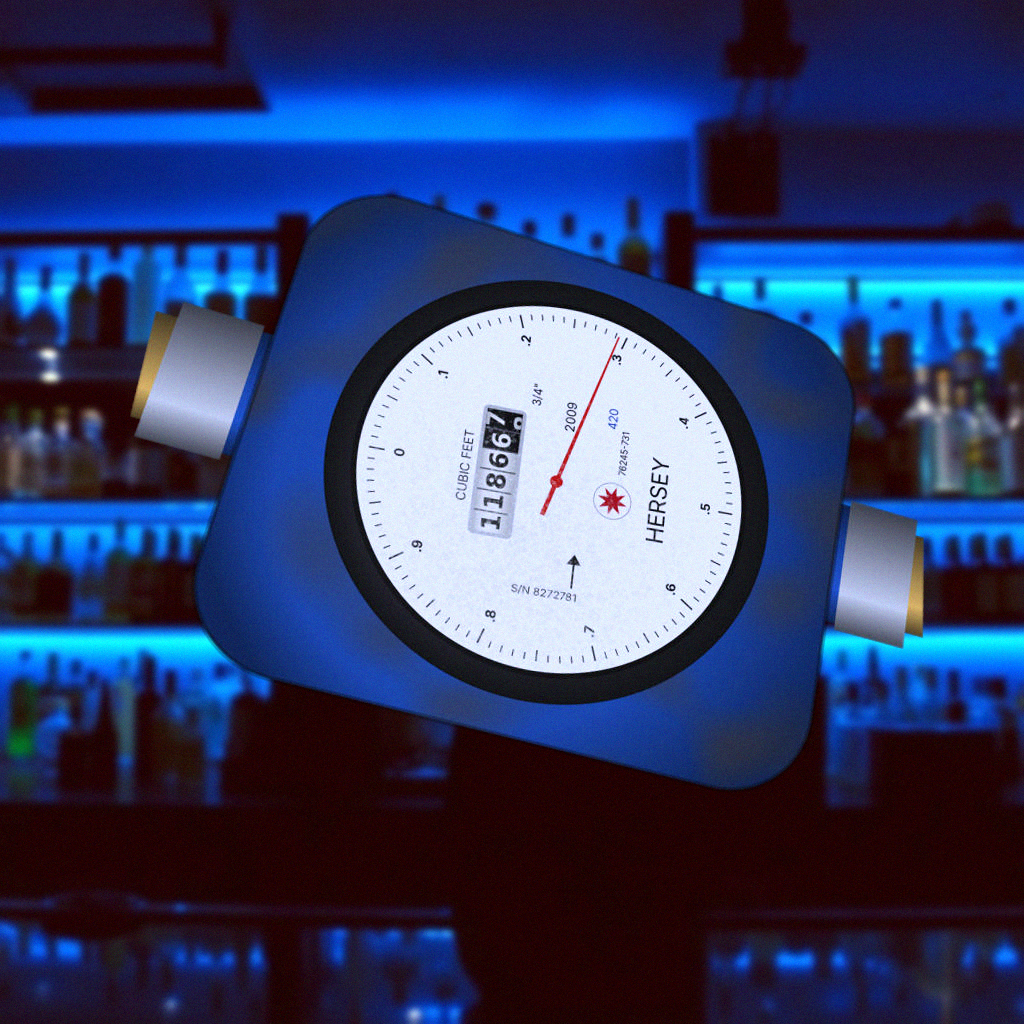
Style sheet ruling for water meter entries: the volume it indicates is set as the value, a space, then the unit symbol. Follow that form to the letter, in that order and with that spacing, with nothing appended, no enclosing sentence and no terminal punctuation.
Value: 118667.29 ft³
